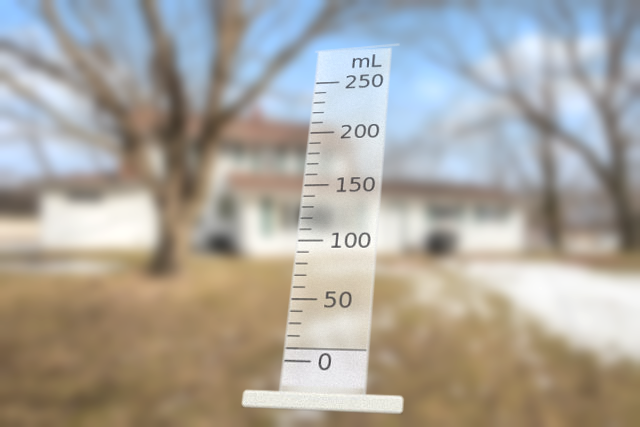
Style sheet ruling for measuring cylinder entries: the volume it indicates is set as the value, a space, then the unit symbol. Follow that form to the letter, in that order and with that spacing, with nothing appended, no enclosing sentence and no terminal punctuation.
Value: 10 mL
